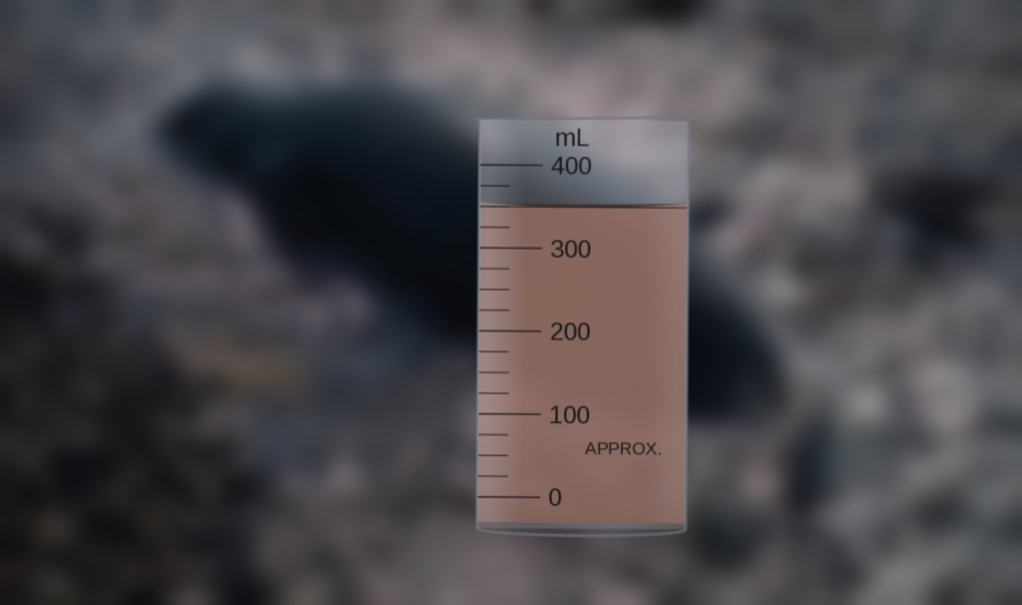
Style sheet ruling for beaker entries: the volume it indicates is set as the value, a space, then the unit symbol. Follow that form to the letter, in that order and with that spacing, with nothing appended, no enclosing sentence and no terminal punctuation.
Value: 350 mL
